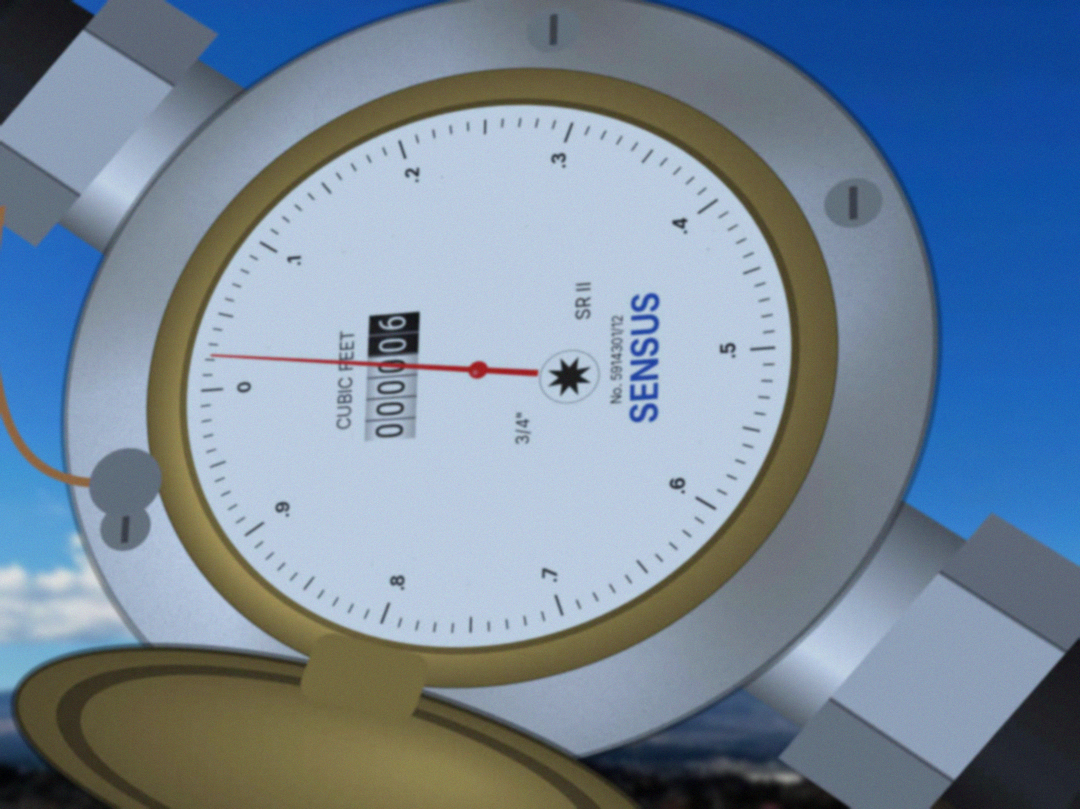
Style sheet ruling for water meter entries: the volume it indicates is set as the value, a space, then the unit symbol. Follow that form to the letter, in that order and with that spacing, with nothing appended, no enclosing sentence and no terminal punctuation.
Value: 6.02 ft³
